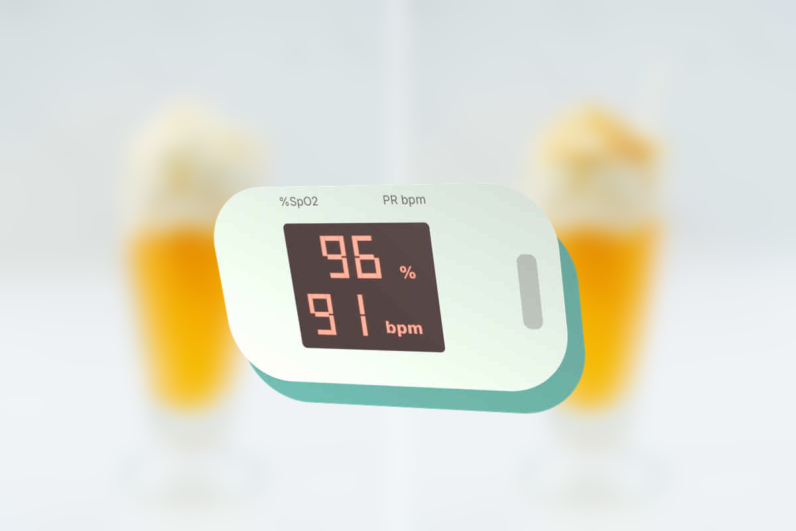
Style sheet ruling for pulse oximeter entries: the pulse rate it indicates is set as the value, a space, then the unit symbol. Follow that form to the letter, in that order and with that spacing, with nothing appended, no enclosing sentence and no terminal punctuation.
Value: 91 bpm
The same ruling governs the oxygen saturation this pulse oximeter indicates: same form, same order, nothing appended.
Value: 96 %
